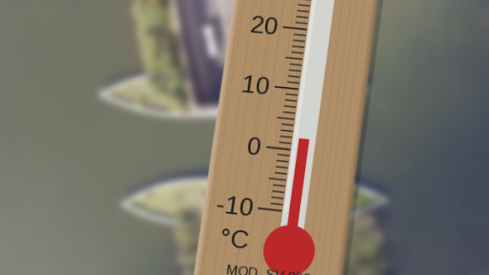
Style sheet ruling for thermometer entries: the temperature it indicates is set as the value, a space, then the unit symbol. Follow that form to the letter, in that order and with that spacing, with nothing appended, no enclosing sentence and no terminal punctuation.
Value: 2 °C
